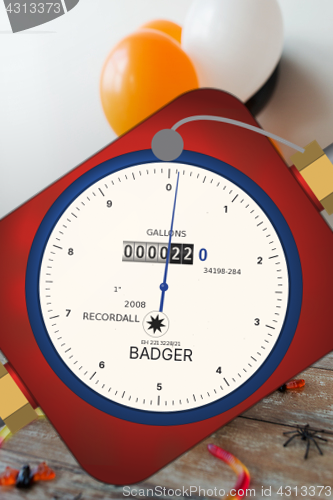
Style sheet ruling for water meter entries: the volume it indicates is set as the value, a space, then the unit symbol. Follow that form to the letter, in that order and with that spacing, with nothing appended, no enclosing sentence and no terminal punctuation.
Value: 220.1 gal
